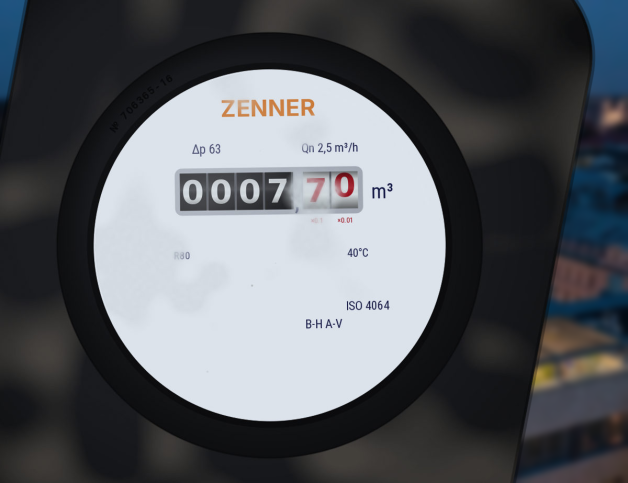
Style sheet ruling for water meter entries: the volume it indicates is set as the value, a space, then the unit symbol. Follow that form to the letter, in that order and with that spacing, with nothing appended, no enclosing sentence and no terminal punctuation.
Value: 7.70 m³
